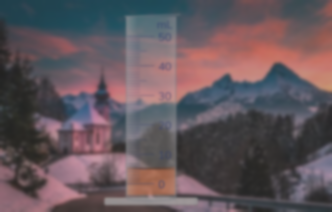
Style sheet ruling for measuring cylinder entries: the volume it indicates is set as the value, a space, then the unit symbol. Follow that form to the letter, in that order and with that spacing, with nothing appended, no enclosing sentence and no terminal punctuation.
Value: 5 mL
